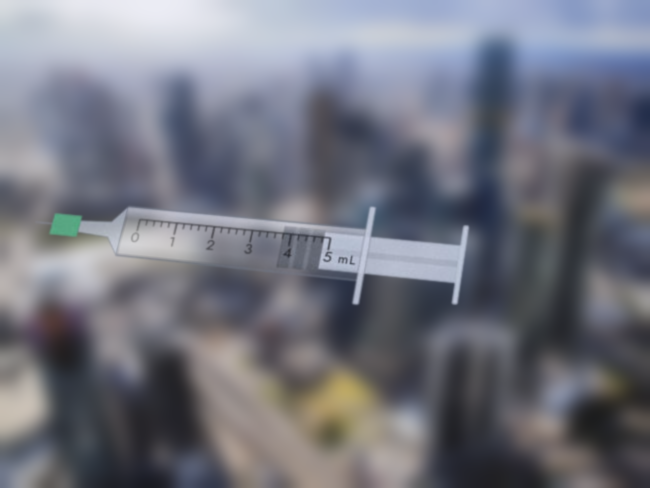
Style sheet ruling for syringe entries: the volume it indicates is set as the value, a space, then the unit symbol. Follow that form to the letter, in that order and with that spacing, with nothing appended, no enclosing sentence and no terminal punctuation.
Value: 3.8 mL
